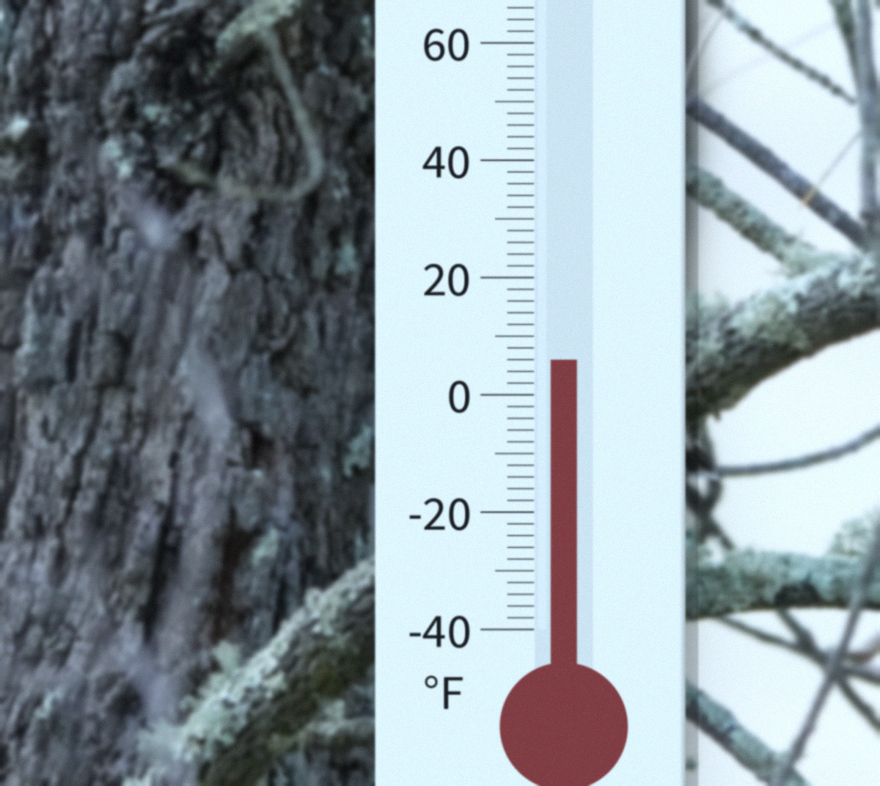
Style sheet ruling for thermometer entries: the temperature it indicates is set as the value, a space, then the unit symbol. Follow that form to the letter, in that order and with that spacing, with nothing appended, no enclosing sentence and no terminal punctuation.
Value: 6 °F
